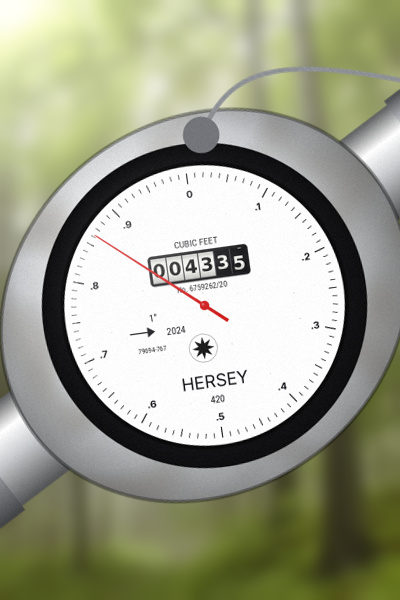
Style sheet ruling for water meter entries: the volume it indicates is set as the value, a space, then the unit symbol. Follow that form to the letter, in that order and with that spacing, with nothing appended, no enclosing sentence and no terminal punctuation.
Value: 4334.86 ft³
